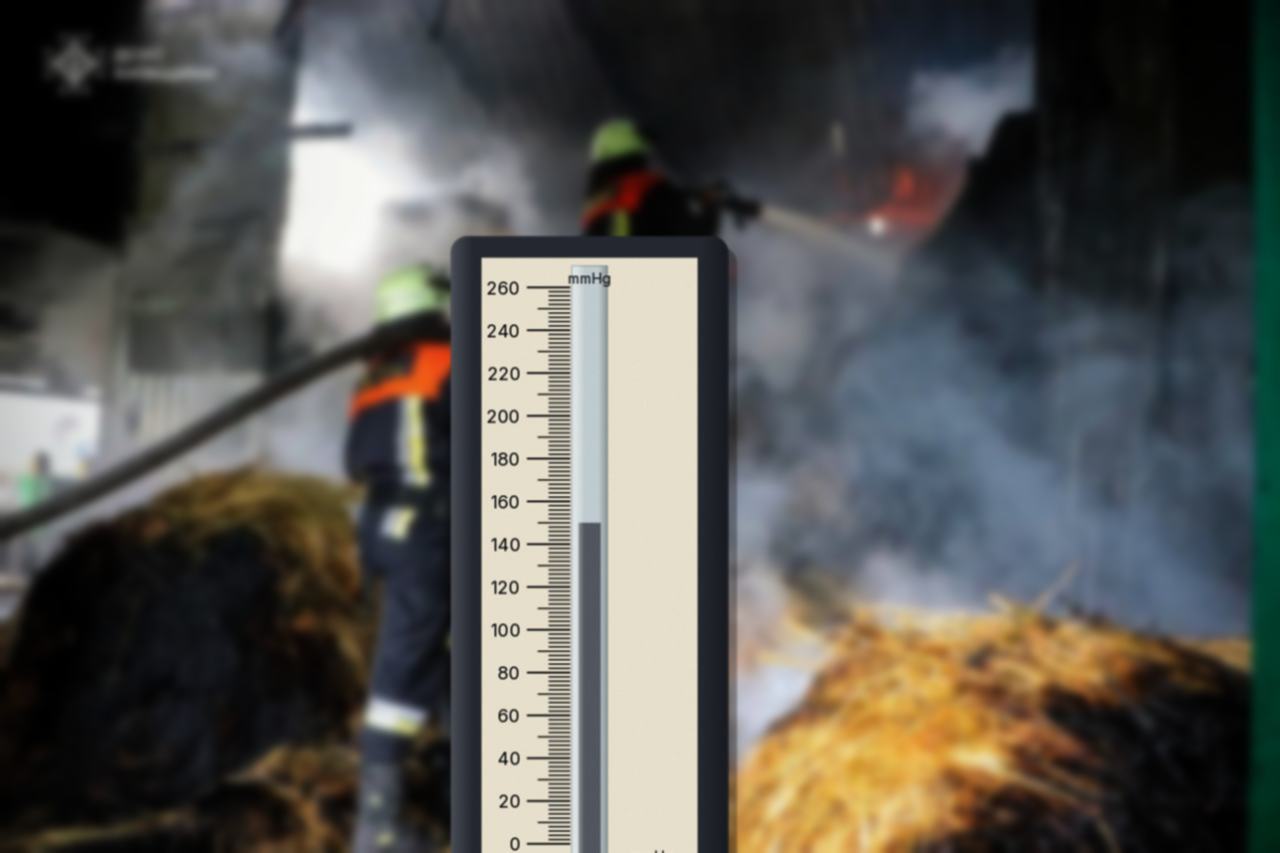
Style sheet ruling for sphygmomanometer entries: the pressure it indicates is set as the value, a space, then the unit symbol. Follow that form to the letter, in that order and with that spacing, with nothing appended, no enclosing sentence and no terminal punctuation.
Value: 150 mmHg
